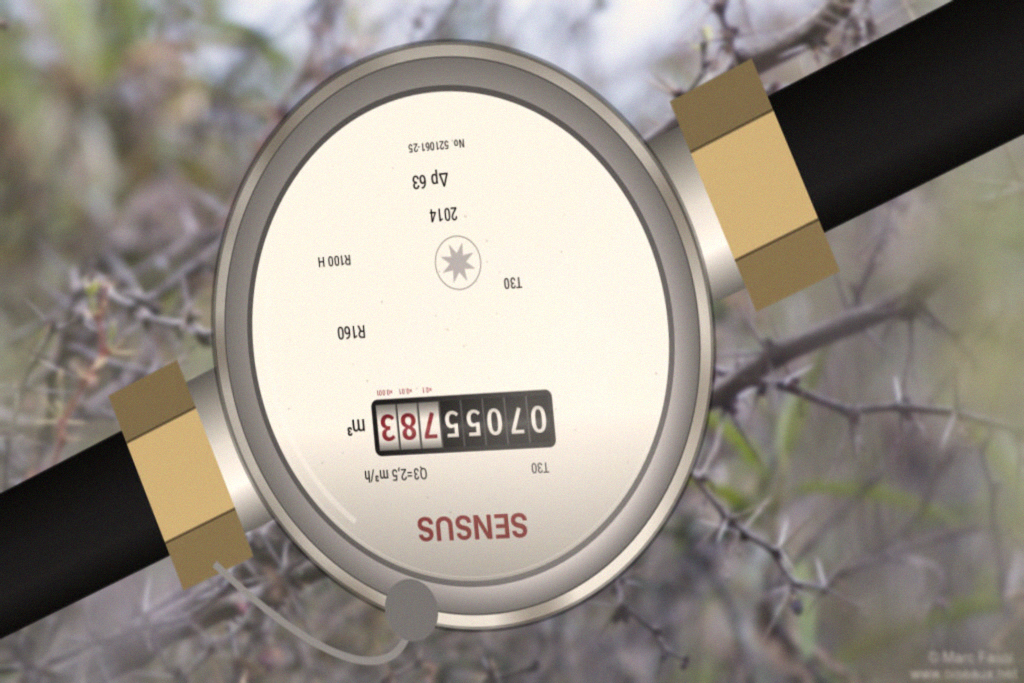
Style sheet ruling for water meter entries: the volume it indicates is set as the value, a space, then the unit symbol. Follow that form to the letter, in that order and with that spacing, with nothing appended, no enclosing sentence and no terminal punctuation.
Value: 7055.783 m³
